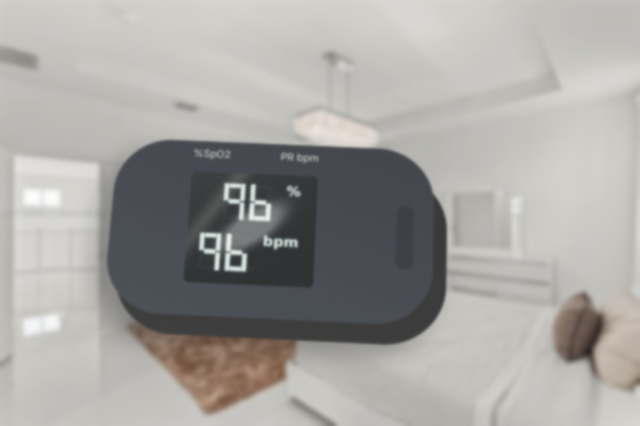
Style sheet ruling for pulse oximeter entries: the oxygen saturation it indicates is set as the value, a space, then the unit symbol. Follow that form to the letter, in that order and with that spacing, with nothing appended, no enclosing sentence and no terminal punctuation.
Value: 96 %
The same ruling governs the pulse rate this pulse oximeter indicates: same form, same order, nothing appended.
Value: 96 bpm
